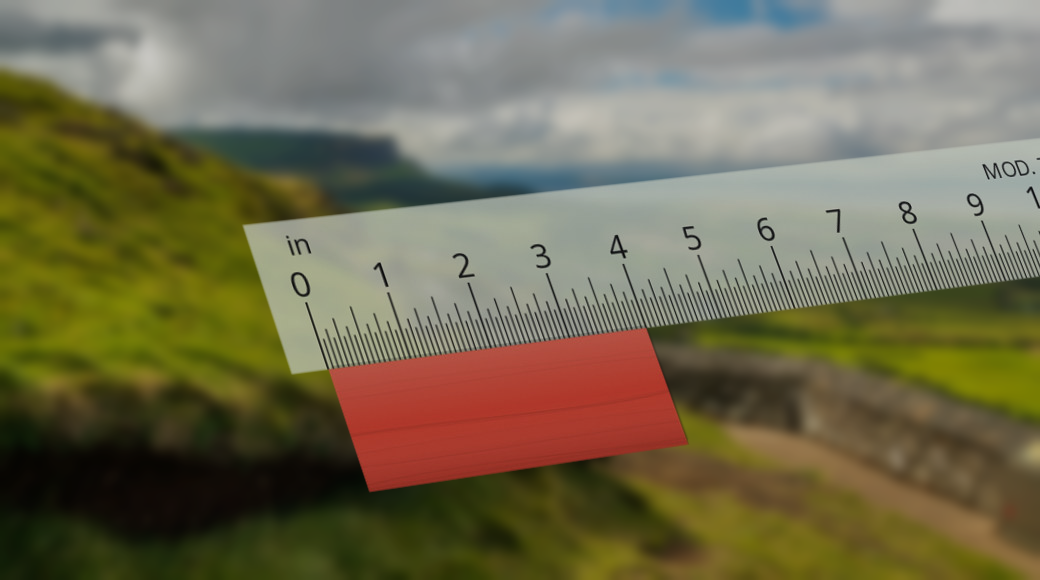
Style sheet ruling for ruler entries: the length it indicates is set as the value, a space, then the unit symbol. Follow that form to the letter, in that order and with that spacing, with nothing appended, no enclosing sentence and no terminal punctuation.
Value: 4 in
